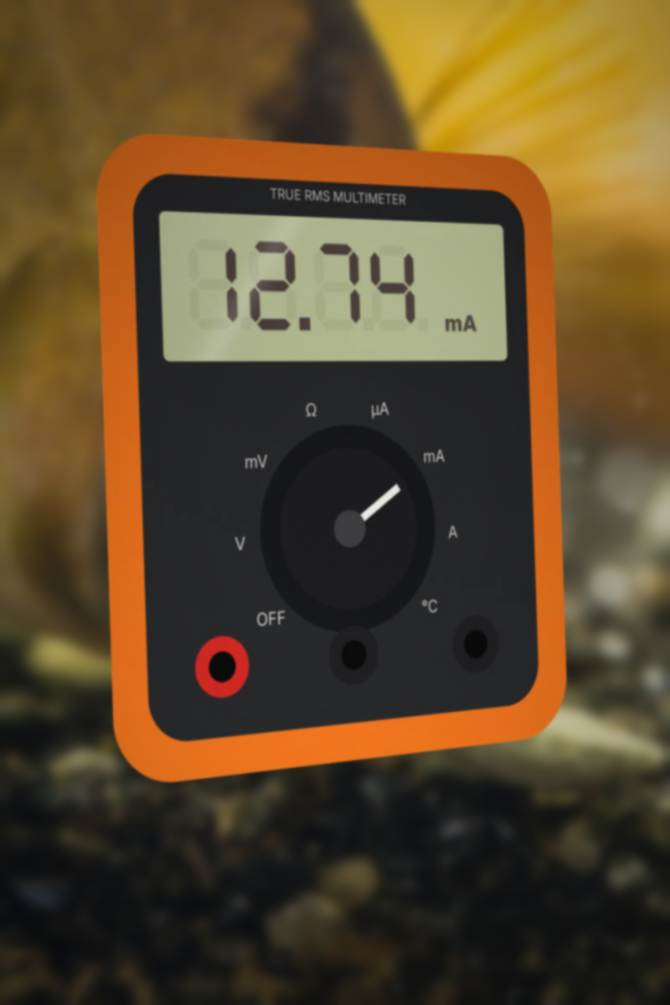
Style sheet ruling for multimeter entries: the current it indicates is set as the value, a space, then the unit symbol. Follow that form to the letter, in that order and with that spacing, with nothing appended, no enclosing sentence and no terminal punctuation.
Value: 12.74 mA
